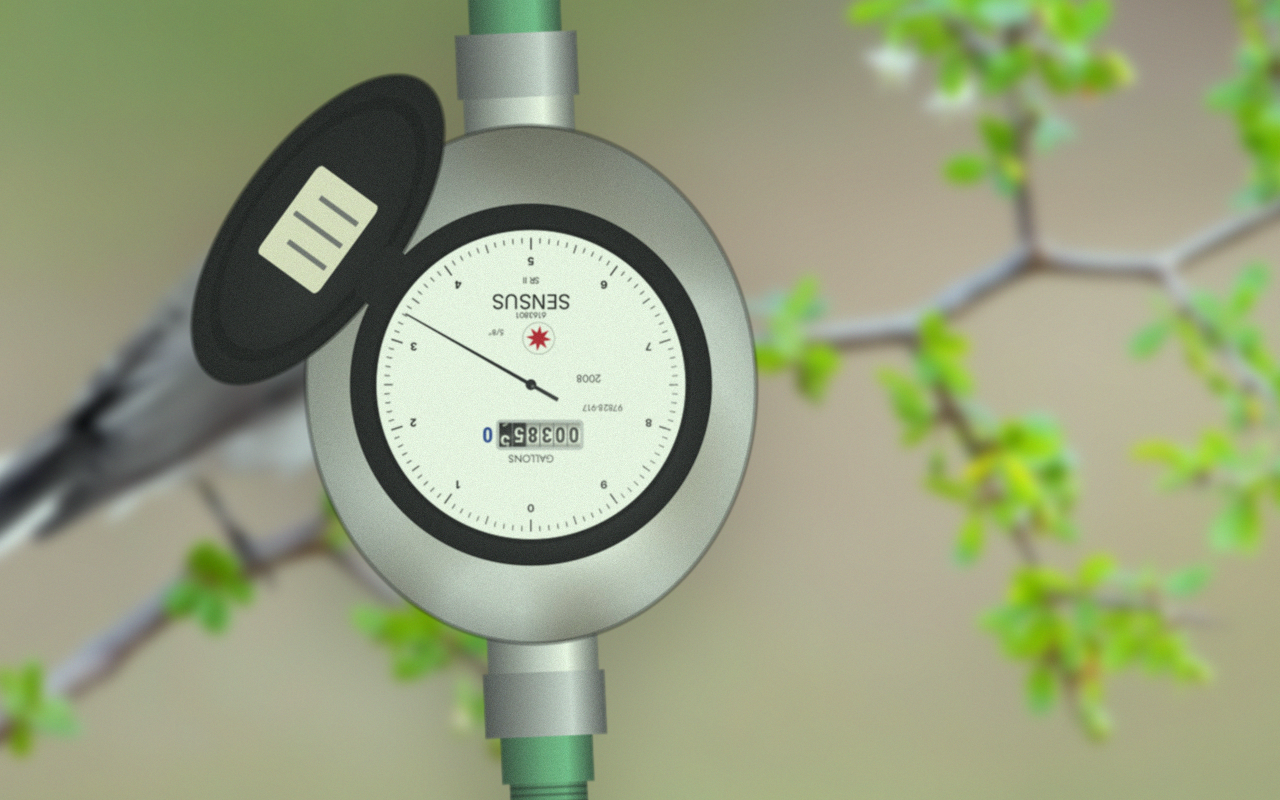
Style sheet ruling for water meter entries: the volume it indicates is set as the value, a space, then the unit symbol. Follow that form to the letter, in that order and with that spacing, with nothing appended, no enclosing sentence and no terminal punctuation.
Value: 38553.3 gal
